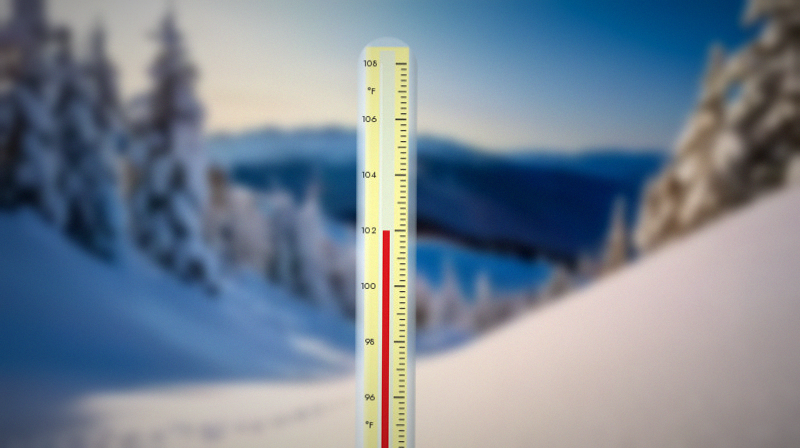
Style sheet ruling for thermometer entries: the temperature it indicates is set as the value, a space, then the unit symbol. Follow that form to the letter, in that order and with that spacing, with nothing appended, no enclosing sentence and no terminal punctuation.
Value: 102 °F
